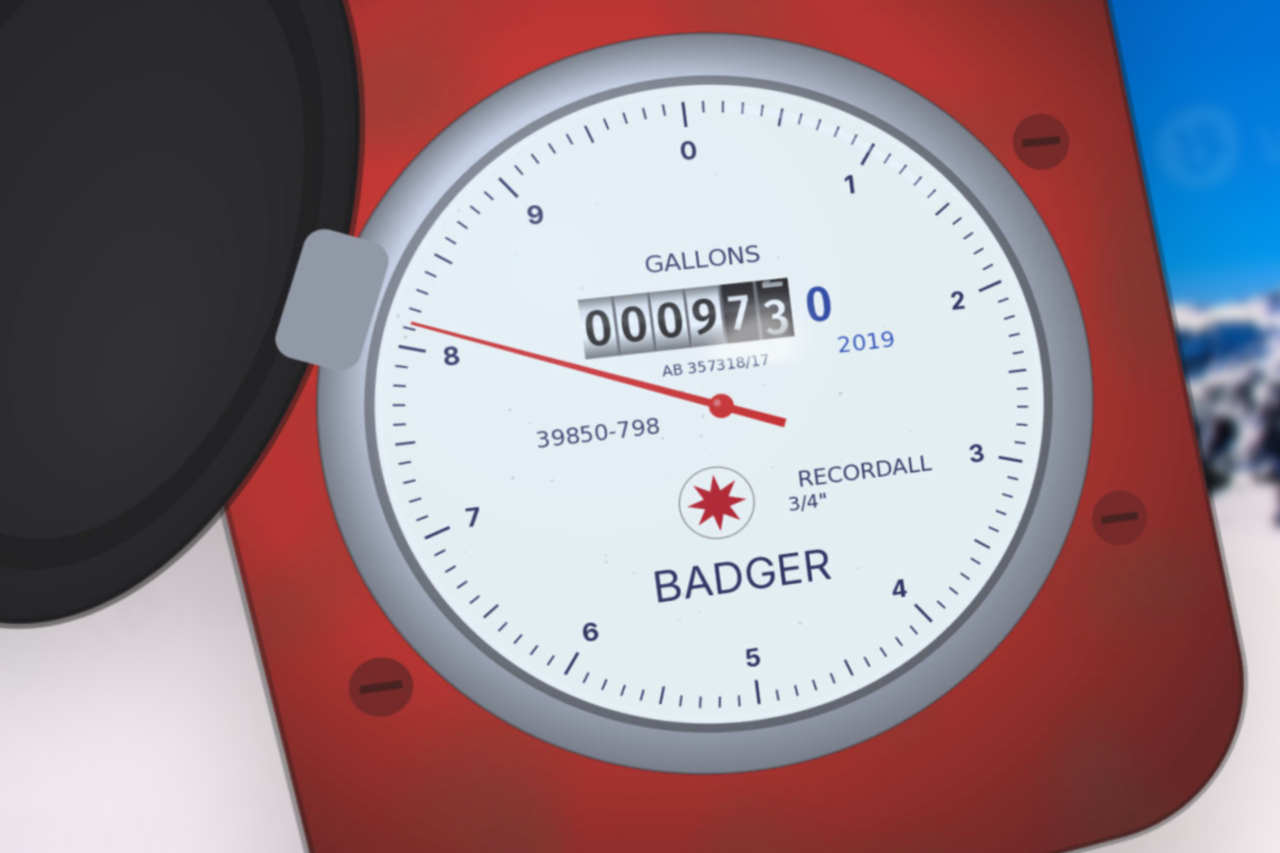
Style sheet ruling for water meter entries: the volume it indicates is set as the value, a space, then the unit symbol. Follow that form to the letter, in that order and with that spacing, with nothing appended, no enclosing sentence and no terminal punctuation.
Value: 9728.1 gal
